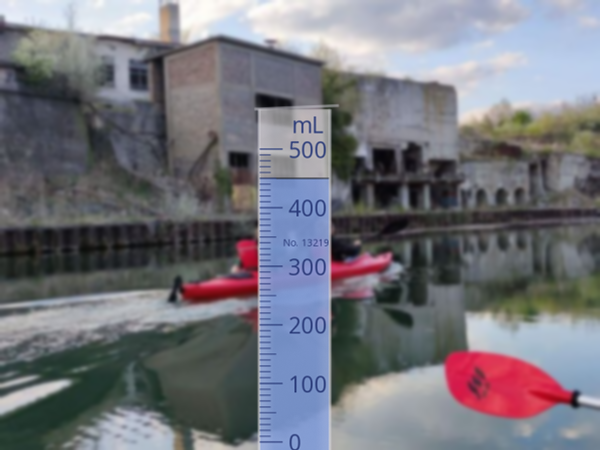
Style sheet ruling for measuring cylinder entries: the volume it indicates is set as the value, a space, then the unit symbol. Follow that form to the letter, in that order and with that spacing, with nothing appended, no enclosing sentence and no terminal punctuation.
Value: 450 mL
